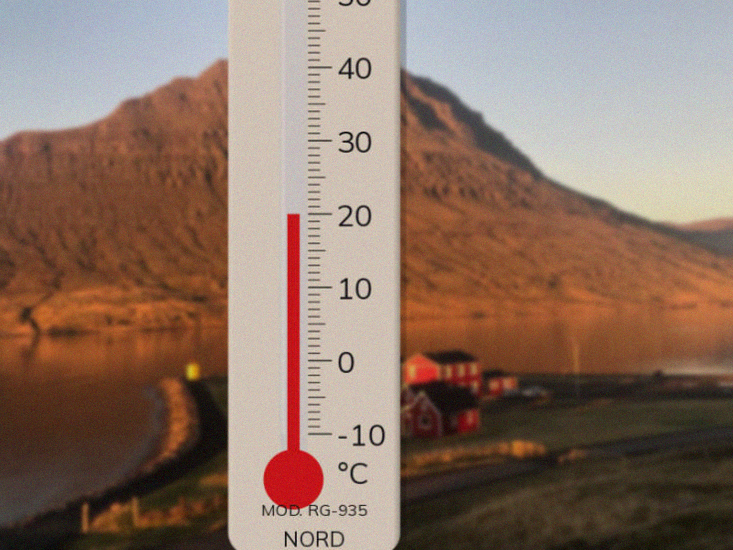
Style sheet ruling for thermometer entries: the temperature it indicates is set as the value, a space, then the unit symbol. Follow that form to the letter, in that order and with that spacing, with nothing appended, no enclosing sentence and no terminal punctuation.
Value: 20 °C
